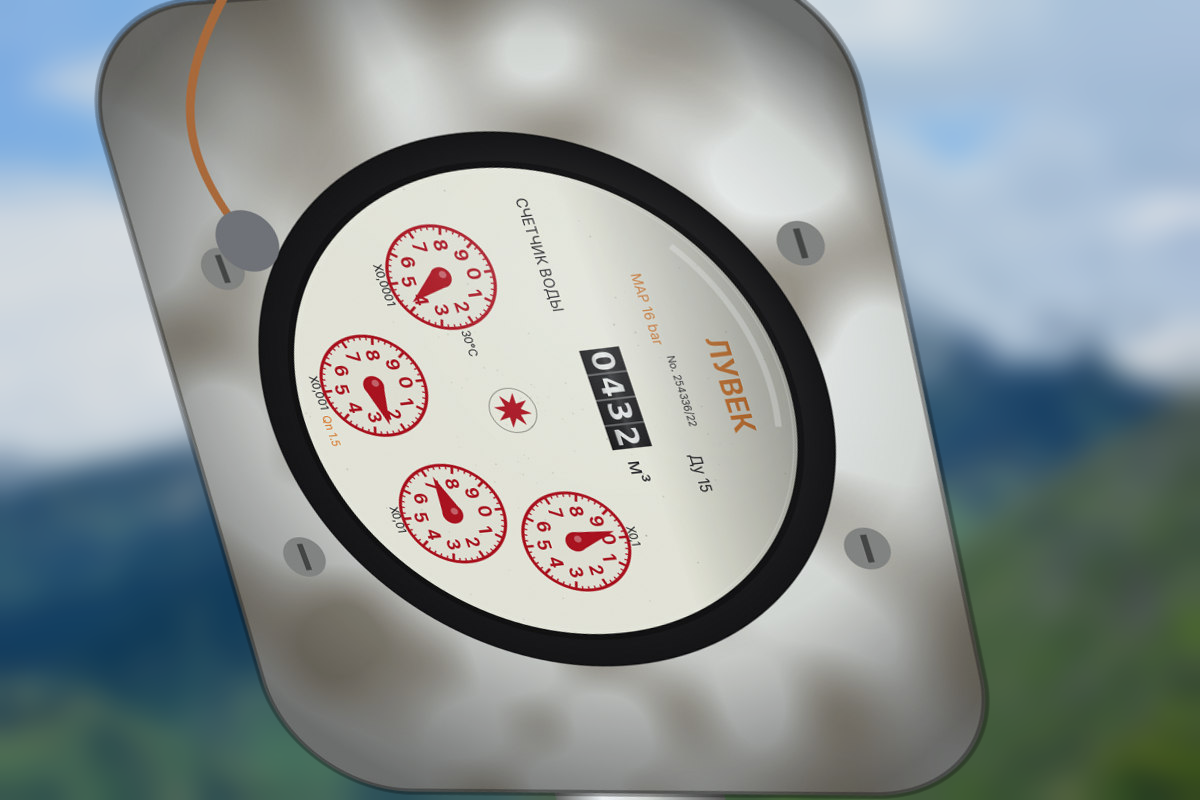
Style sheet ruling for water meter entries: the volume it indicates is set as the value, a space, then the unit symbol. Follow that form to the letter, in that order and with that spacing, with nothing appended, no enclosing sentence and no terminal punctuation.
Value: 431.9724 m³
